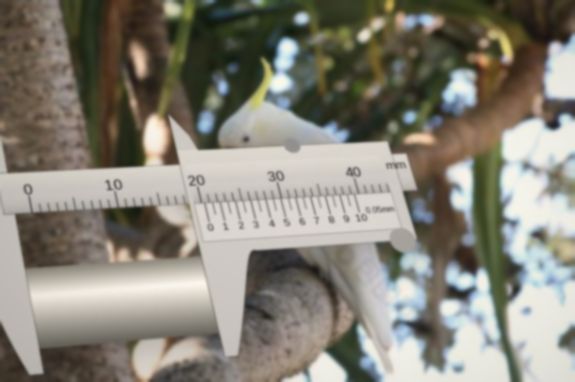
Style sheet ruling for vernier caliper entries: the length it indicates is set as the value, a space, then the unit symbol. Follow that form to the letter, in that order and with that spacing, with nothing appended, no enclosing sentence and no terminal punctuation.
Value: 20.4 mm
